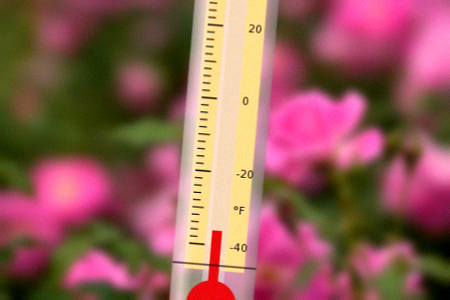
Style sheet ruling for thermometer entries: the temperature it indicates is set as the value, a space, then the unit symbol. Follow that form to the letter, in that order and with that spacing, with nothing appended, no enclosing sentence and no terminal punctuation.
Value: -36 °F
